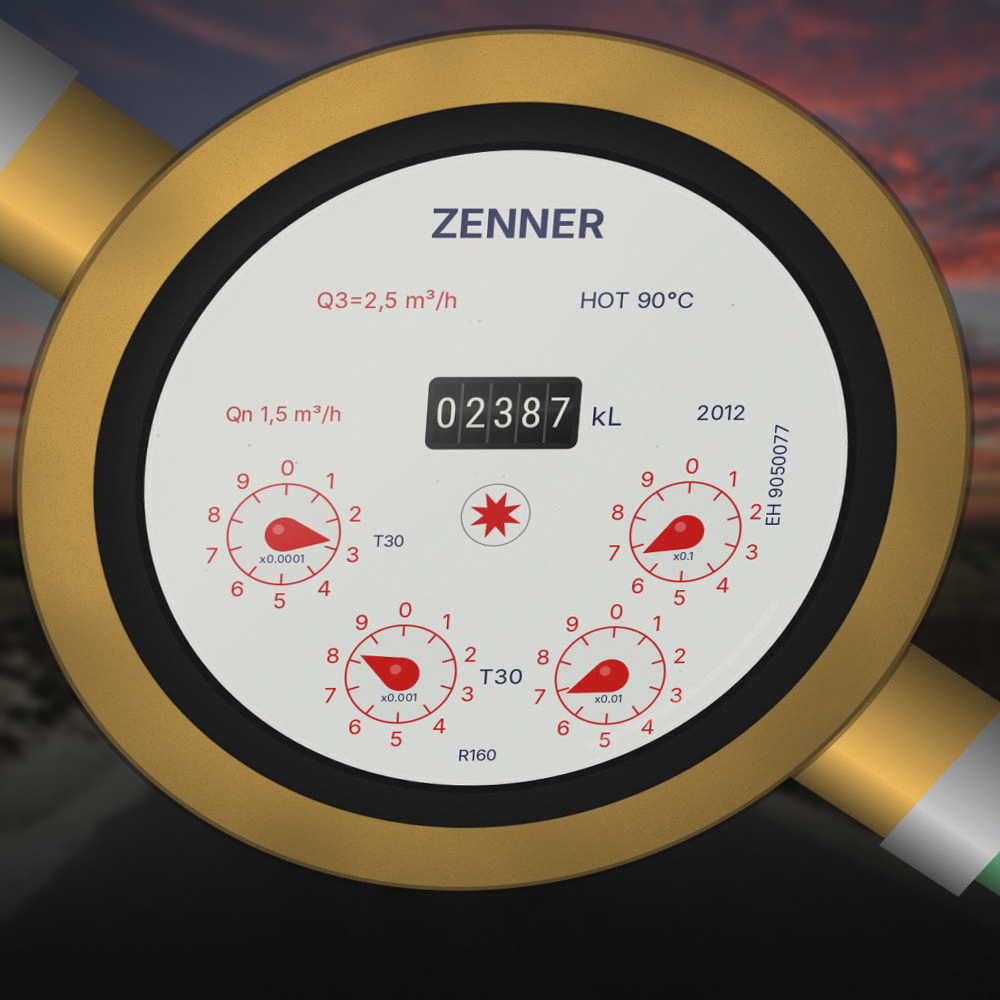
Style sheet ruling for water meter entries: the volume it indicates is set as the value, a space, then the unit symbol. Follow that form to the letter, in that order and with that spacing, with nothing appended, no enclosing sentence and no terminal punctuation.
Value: 2387.6682 kL
